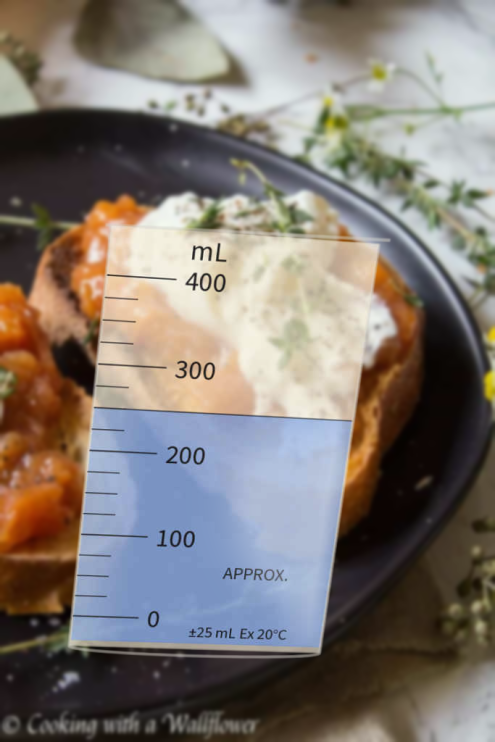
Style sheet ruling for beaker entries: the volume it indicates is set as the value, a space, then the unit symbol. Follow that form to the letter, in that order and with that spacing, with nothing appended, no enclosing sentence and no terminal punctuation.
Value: 250 mL
